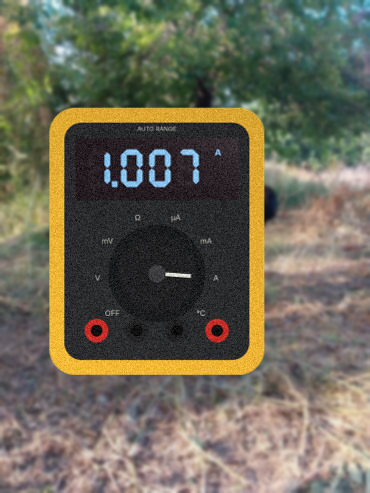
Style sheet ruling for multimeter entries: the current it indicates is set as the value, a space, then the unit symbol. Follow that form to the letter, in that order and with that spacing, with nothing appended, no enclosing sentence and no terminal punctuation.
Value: 1.007 A
